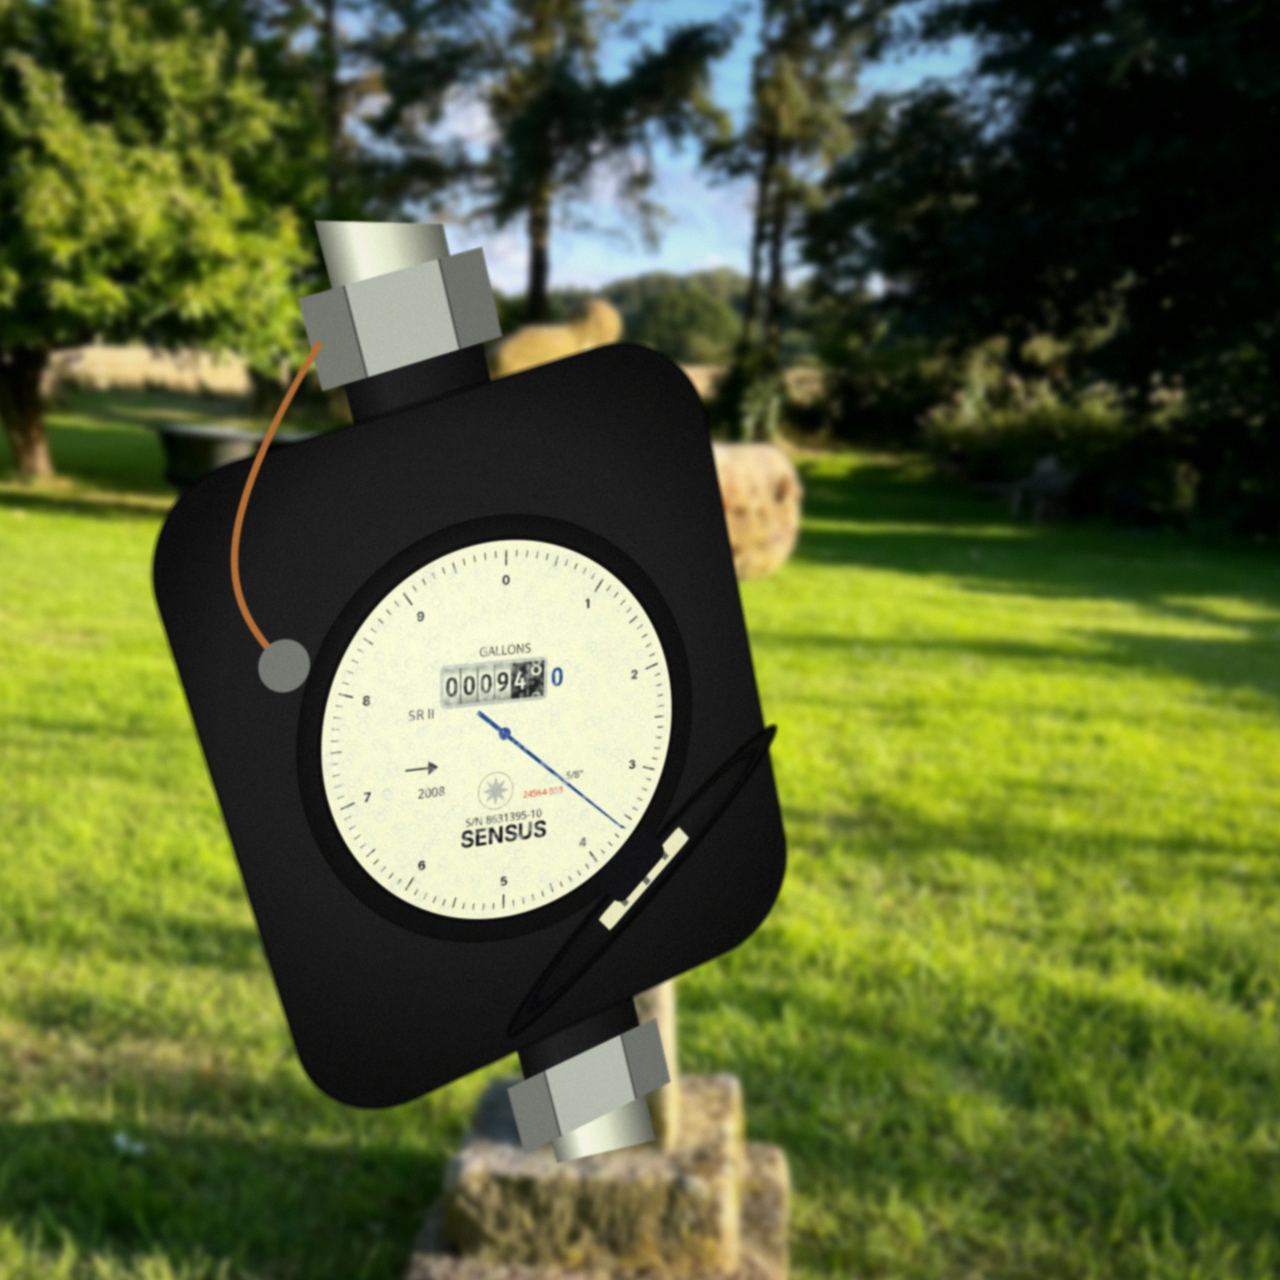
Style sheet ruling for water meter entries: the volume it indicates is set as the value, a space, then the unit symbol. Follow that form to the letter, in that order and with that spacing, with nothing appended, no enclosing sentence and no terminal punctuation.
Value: 9483.6 gal
